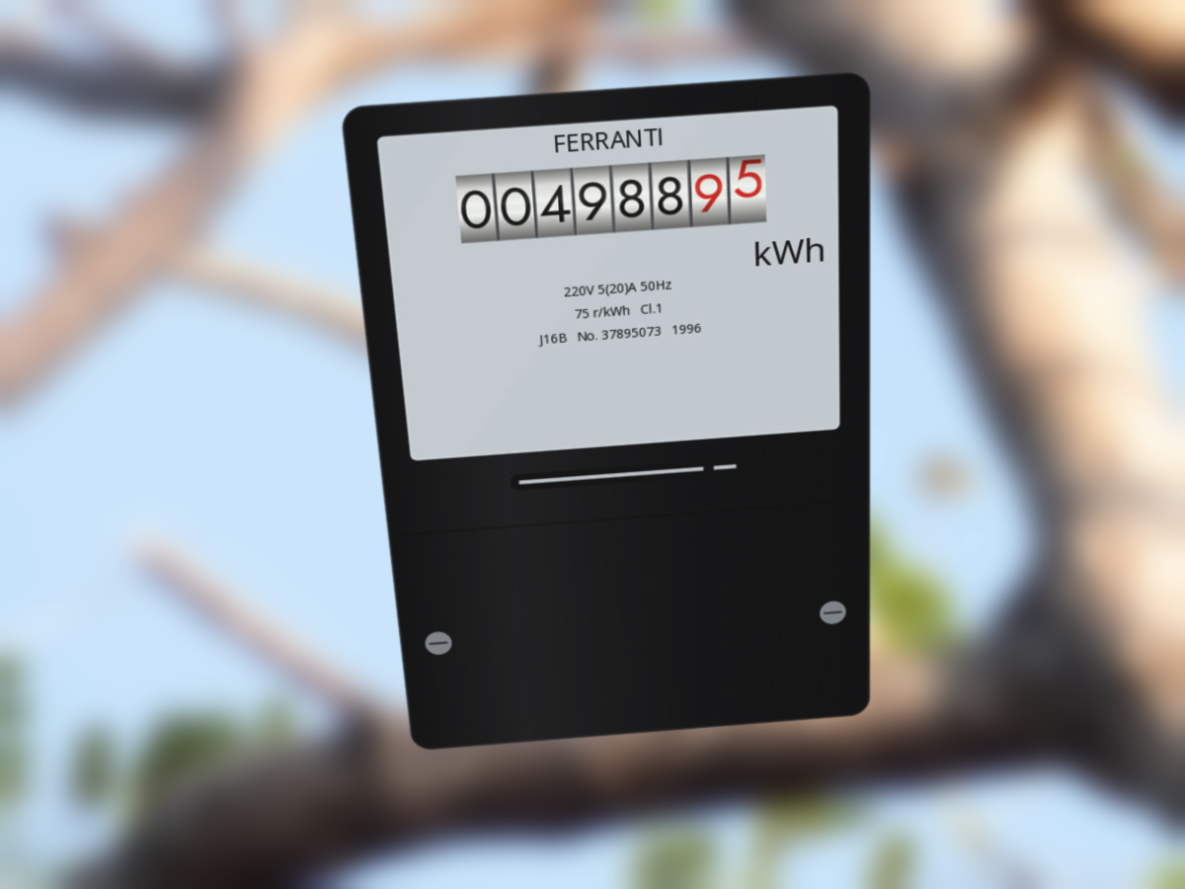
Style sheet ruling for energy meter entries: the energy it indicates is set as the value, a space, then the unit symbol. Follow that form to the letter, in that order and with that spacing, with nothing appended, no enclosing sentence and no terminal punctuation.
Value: 4988.95 kWh
